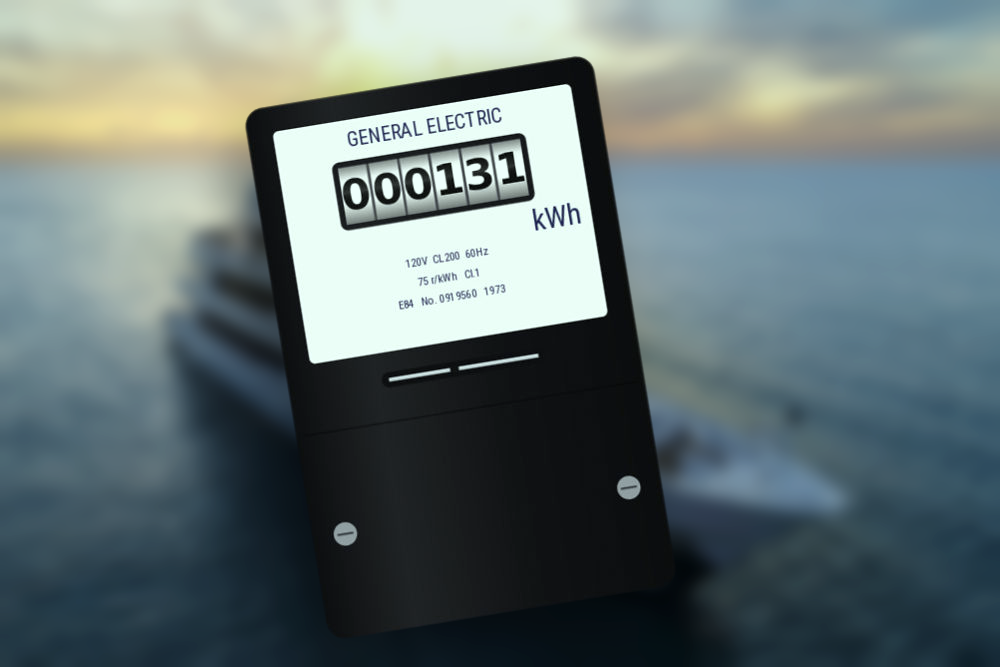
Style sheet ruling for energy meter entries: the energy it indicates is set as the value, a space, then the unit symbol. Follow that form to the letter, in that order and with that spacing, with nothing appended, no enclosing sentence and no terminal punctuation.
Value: 131 kWh
